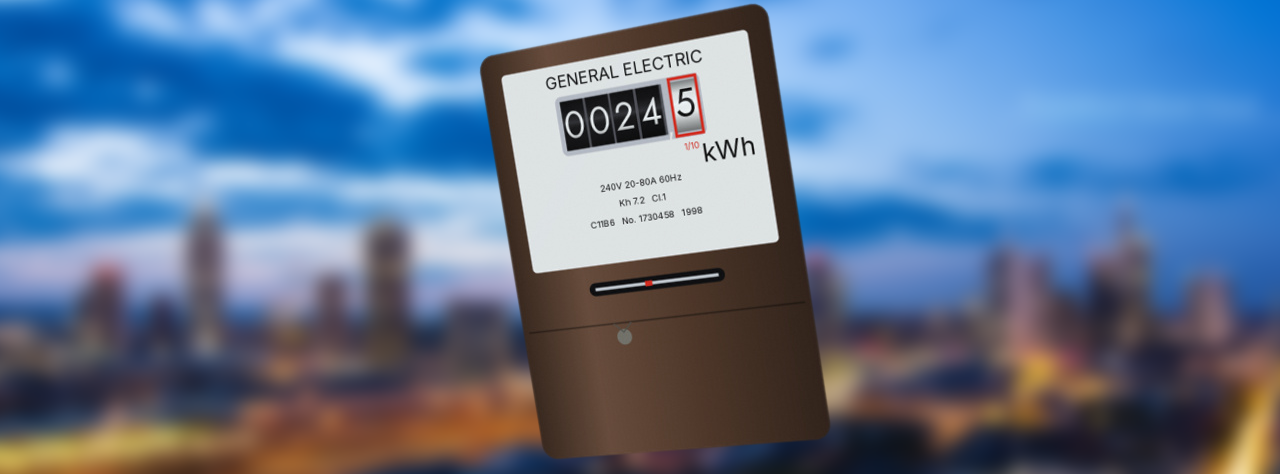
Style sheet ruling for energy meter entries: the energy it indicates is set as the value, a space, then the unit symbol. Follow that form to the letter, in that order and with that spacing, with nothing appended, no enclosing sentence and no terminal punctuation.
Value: 24.5 kWh
